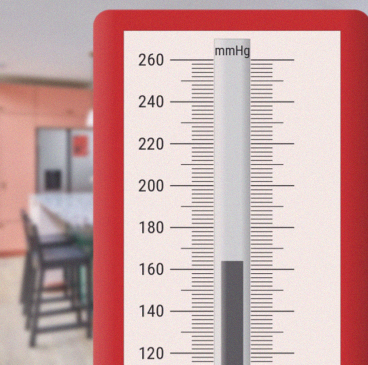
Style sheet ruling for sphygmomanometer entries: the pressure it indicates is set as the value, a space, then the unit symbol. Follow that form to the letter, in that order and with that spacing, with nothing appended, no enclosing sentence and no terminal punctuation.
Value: 164 mmHg
